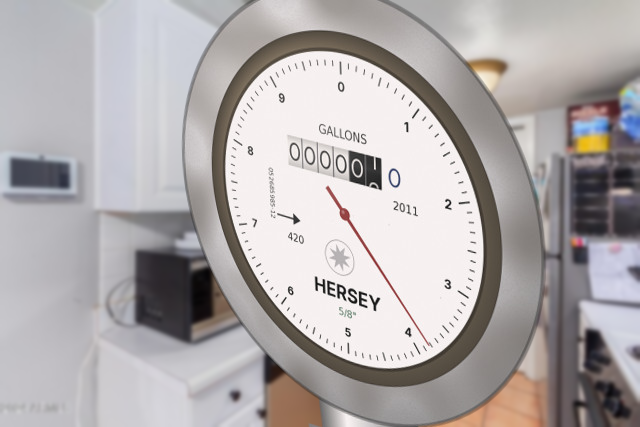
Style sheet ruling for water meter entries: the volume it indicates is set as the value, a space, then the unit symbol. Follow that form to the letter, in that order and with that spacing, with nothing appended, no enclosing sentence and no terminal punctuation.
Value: 13.8 gal
